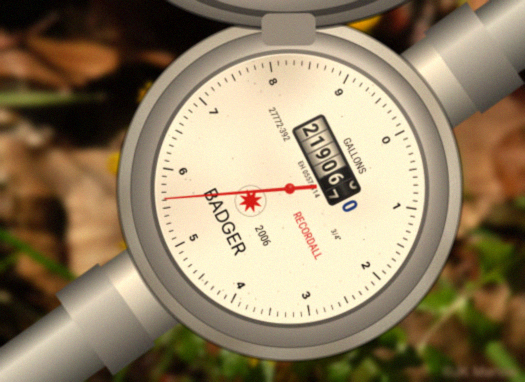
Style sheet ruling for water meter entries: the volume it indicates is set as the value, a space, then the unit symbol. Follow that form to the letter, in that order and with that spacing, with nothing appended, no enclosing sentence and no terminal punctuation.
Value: 2190665.6 gal
